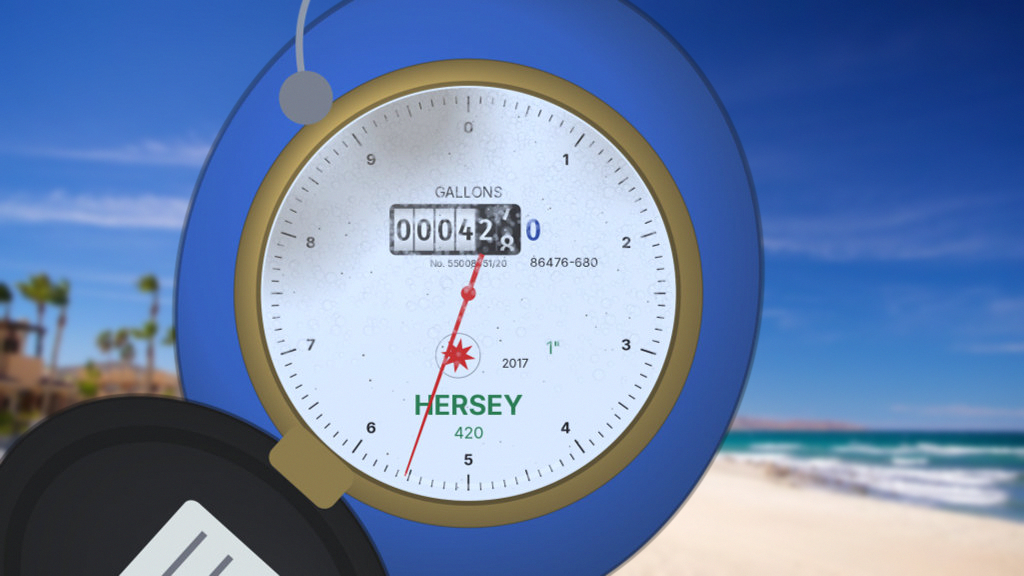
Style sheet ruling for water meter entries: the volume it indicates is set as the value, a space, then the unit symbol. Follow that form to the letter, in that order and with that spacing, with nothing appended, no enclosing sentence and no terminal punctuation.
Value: 4275.5 gal
